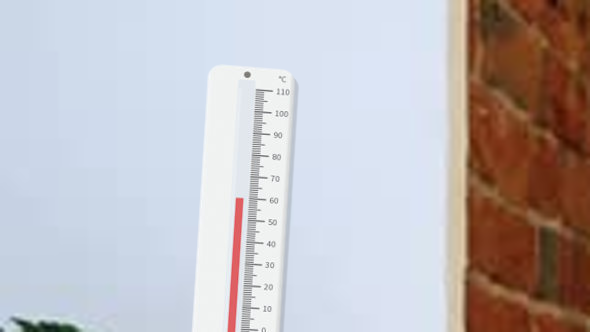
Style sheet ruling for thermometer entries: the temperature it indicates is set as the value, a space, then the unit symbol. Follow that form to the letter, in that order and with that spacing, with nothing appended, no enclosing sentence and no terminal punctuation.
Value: 60 °C
